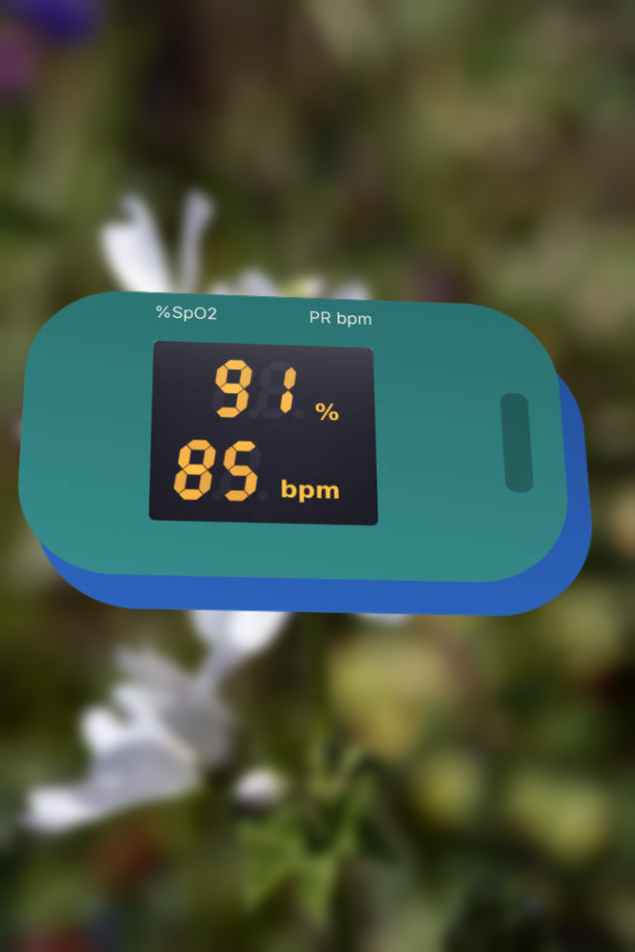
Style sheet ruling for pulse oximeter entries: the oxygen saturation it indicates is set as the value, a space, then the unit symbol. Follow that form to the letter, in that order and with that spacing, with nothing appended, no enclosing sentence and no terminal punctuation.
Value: 91 %
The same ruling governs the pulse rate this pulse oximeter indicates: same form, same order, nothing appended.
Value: 85 bpm
